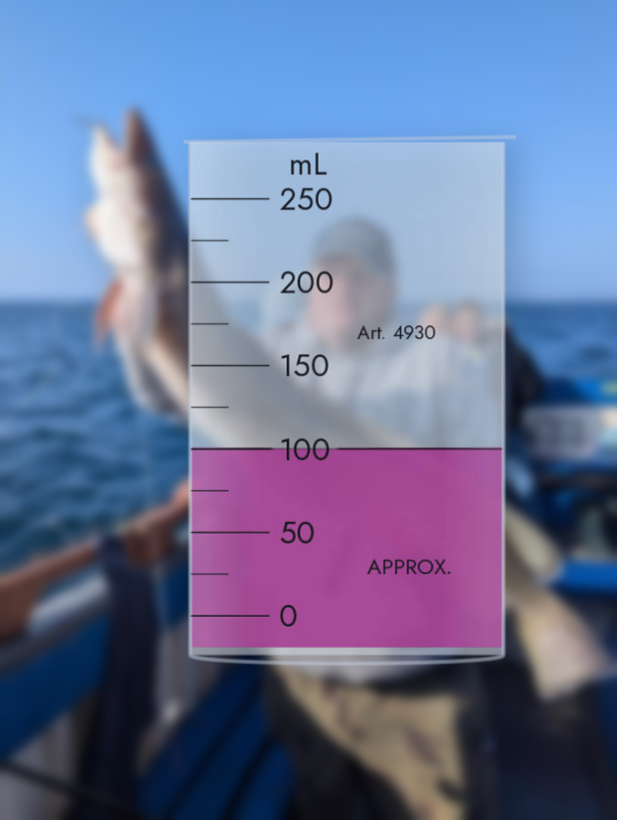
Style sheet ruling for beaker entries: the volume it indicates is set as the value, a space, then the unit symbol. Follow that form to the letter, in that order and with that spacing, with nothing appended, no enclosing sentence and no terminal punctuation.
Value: 100 mL
